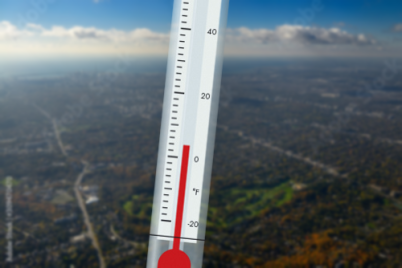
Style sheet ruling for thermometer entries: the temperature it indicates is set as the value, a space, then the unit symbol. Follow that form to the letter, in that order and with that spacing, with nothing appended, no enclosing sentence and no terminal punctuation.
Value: 4 °F
